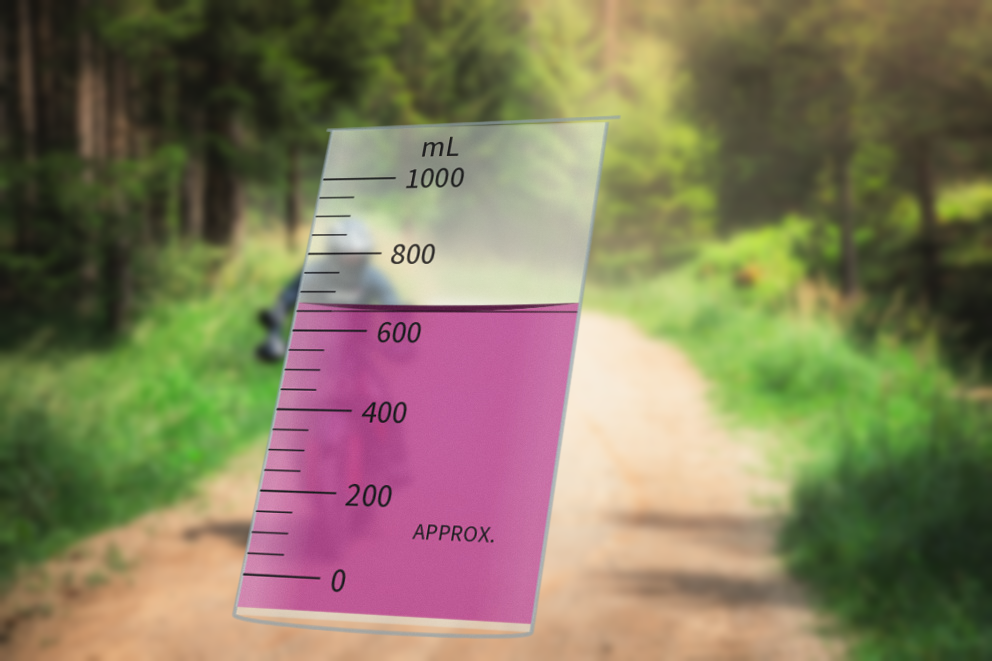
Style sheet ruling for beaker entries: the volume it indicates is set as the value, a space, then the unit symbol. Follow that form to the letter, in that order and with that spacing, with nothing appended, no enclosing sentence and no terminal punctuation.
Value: 650 mL
